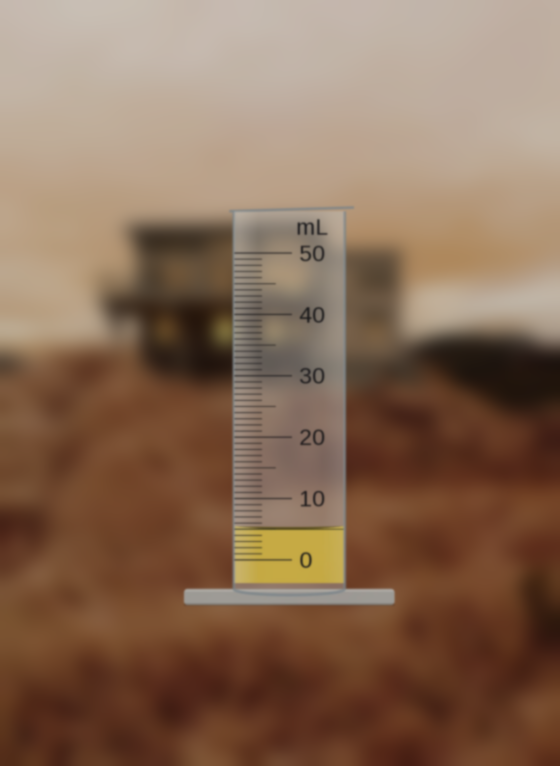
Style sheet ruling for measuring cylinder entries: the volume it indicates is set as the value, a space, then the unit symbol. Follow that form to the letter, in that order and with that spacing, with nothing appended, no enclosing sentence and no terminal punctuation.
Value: 5 mL
